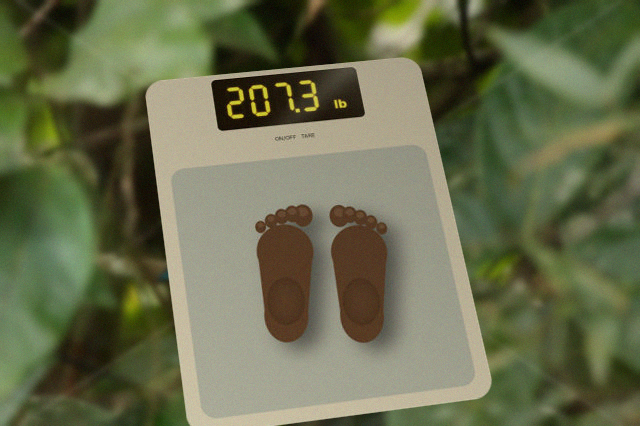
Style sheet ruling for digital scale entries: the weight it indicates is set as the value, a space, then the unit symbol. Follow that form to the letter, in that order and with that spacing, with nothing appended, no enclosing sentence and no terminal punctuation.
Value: 207.3 lb
